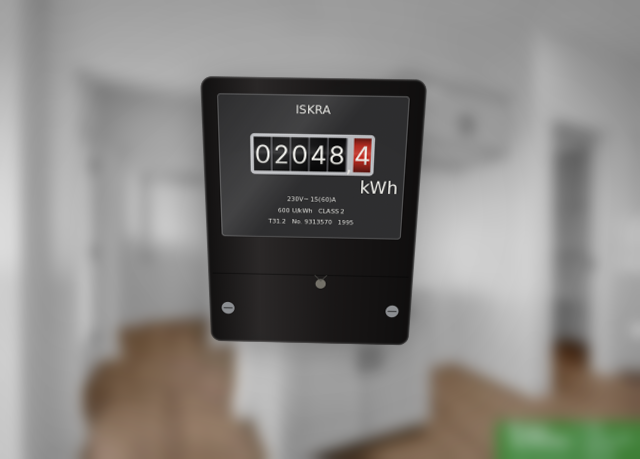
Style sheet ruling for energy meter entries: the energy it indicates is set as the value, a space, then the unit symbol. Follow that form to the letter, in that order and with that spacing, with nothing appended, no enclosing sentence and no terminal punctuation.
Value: 2048.4 kWh
